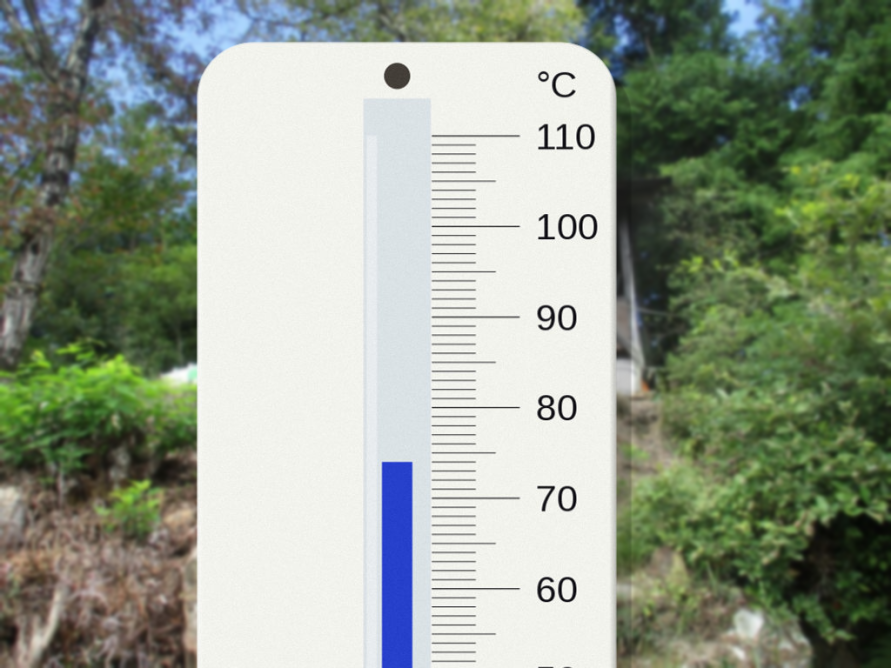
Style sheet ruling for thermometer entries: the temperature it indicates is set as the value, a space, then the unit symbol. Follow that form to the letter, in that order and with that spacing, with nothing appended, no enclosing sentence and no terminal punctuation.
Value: 74 °C
